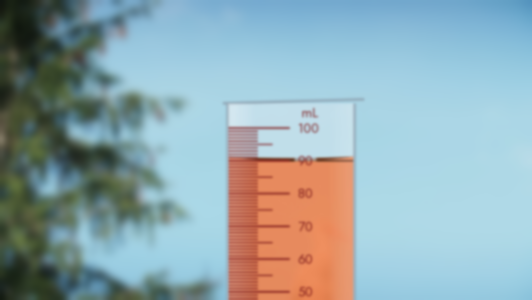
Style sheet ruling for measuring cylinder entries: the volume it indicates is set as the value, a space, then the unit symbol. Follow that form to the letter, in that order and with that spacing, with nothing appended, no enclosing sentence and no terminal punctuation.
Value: 90 mL
